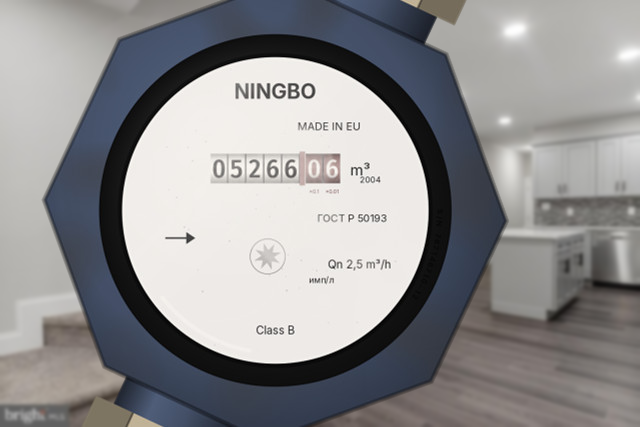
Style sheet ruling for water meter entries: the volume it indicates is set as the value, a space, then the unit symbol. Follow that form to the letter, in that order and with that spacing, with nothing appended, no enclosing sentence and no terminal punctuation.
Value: 5266.06 m³
